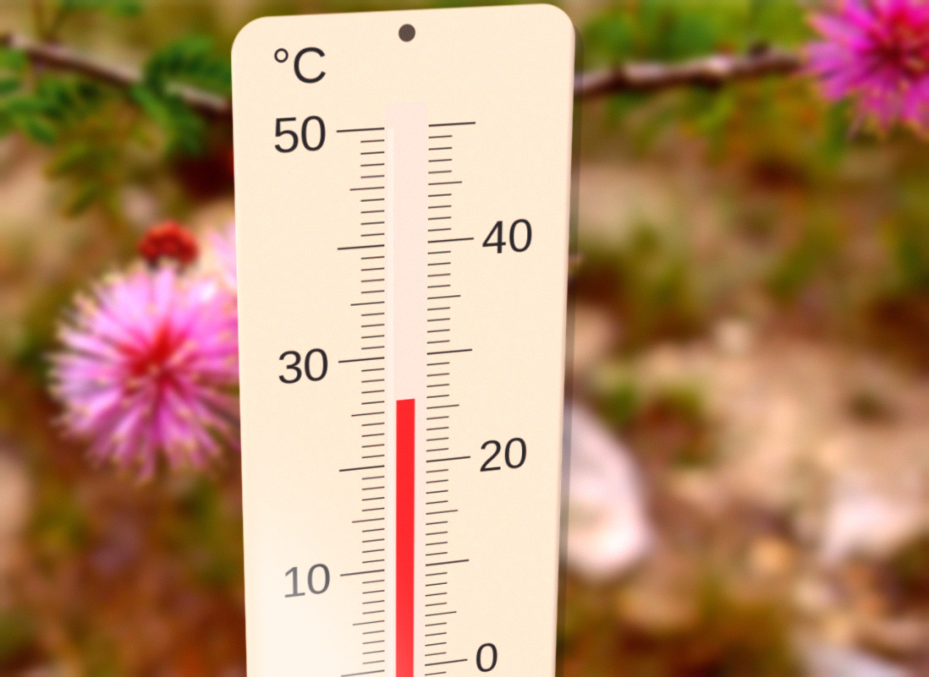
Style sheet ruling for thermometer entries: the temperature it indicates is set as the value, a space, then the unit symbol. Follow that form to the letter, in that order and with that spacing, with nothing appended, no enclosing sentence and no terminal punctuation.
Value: 26 °C
